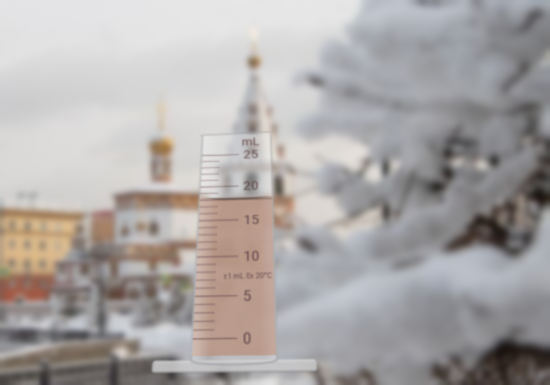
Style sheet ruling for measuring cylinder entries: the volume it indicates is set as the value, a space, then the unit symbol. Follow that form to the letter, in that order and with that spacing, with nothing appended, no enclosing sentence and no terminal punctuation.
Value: 18 mL
